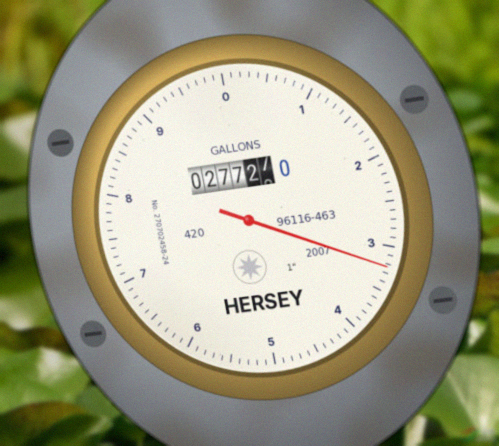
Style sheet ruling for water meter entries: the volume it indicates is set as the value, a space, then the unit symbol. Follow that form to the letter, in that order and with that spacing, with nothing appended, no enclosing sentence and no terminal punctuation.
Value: 277273.2 gal
